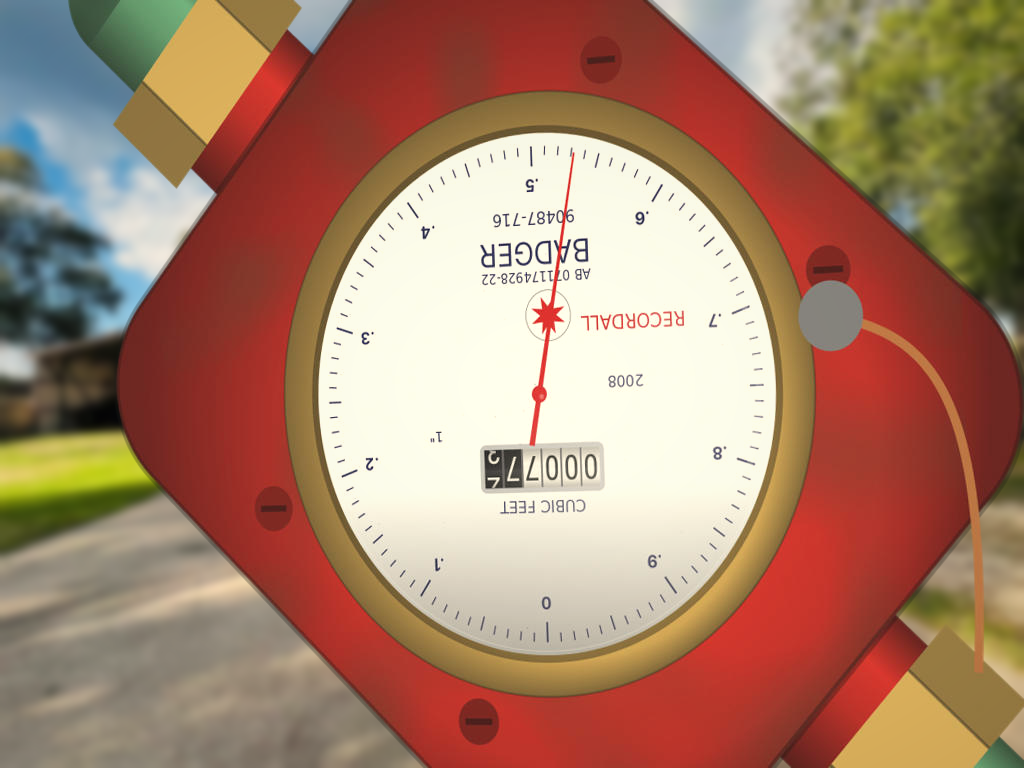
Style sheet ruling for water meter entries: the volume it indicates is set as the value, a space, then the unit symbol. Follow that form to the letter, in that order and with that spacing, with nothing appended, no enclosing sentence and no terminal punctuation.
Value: 772.53 ft³
